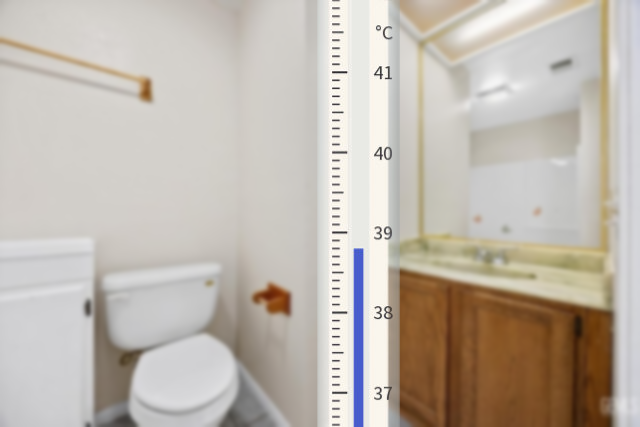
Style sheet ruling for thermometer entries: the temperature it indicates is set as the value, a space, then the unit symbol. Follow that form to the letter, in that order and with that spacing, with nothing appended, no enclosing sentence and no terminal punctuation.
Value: 38.8 °C
